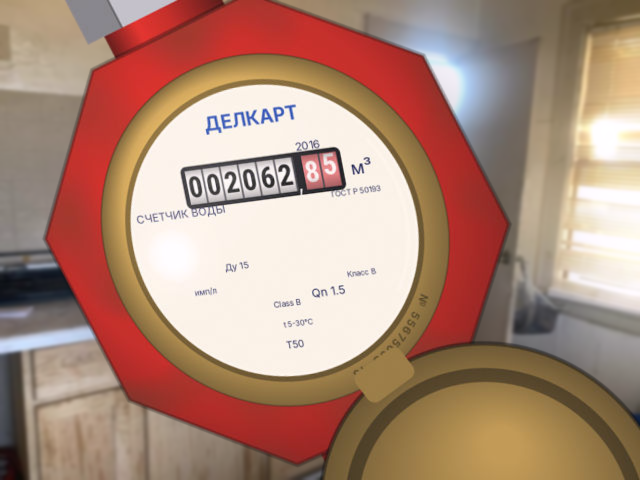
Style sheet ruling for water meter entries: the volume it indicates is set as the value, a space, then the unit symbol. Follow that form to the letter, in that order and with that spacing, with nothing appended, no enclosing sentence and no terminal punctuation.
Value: 2062.85 m³
